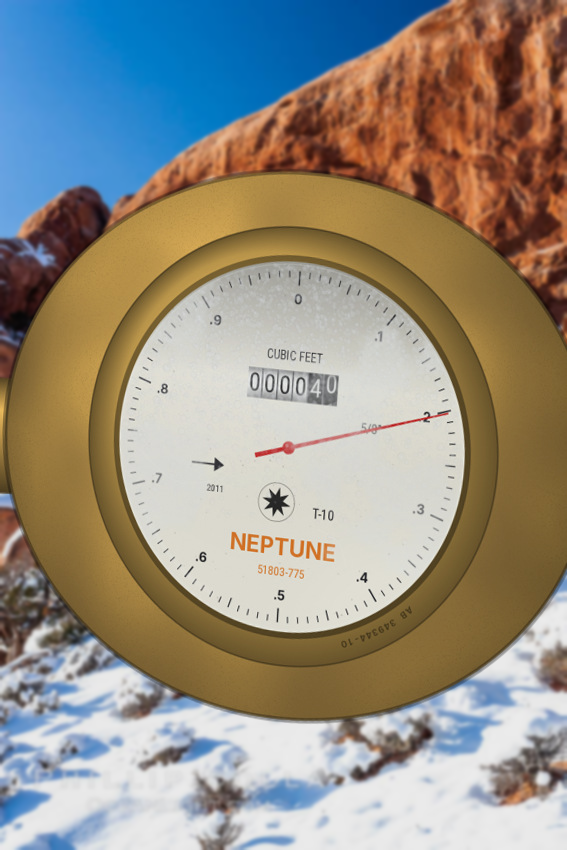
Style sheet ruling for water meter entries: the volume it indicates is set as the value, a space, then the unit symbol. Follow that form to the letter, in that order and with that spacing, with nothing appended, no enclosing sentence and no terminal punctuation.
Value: 40.20 ft³
